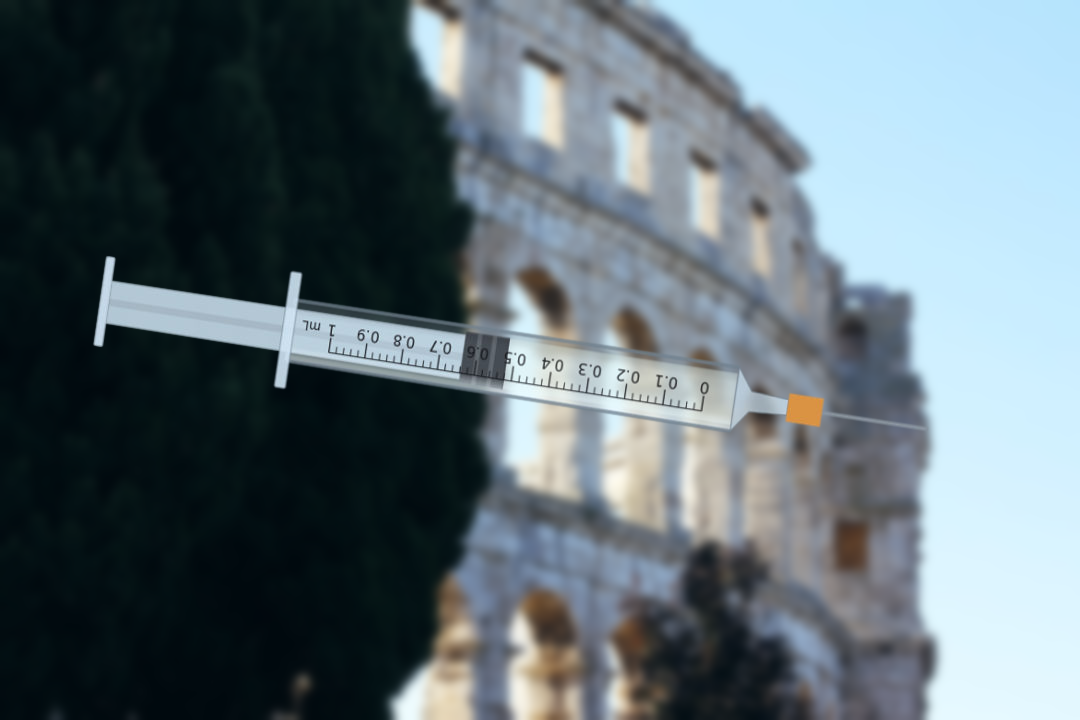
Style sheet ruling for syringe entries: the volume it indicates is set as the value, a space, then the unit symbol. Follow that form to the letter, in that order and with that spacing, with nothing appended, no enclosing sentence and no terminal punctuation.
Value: 0.52 mL
